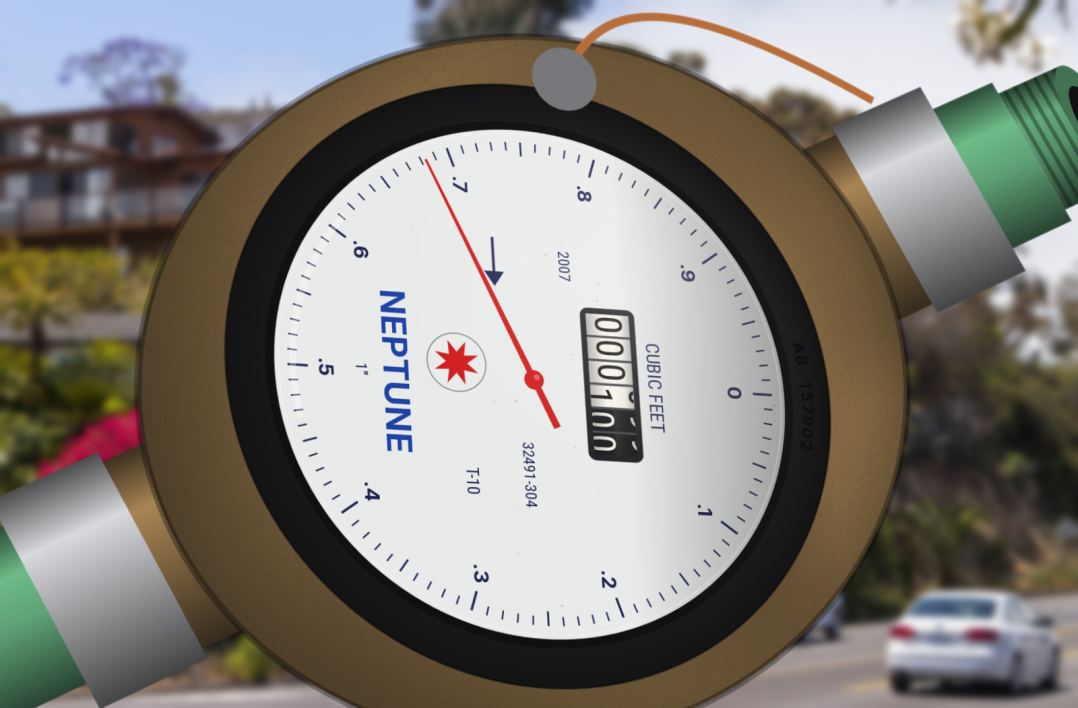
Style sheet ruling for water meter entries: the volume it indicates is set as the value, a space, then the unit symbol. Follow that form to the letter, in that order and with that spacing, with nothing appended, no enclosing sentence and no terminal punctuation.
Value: 99.68 ft³
